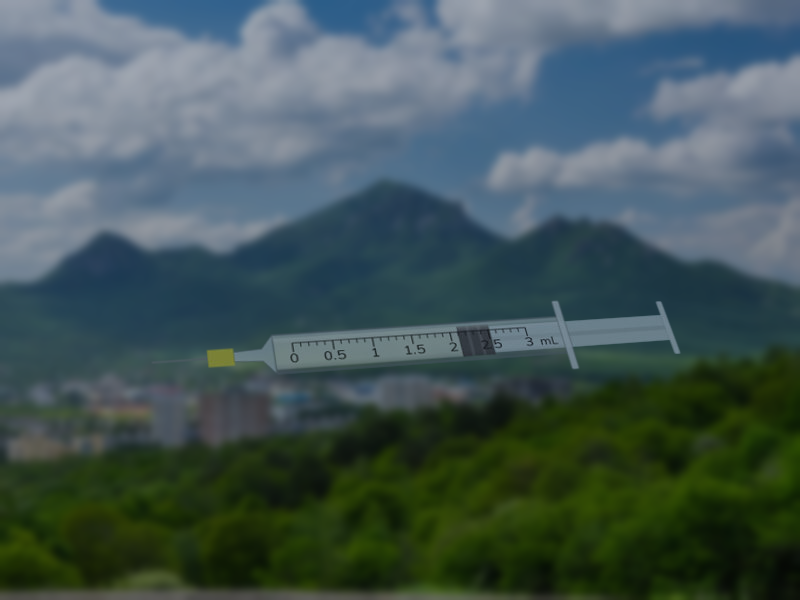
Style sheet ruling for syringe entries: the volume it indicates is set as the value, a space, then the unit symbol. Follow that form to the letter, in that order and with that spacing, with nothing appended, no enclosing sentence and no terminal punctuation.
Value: 2.1 mL
